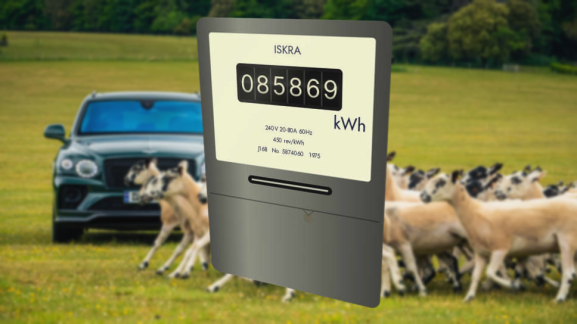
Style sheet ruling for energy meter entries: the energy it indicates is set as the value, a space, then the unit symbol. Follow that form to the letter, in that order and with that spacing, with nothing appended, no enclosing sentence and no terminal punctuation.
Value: 85869 kWh
